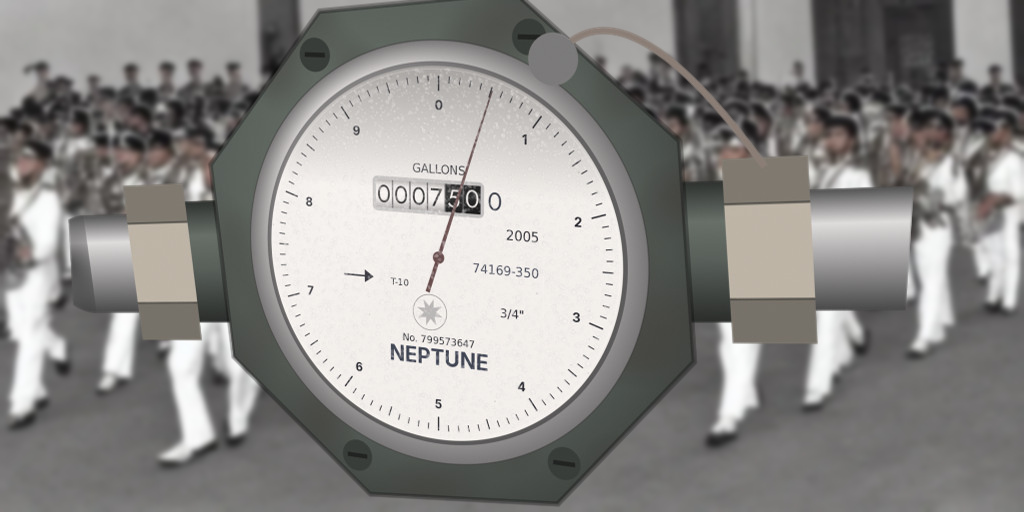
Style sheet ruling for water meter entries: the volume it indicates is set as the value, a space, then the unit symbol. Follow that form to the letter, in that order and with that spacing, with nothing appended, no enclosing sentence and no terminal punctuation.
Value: 7500.5 gal
